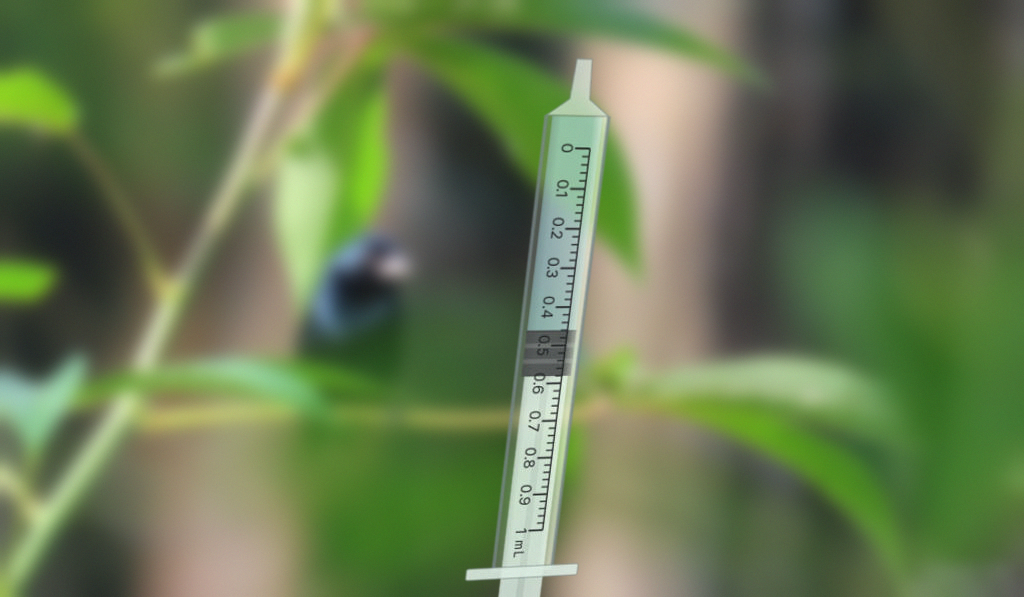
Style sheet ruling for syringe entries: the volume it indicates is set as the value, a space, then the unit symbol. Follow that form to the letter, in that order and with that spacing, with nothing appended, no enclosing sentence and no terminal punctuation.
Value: 0.46 mL
